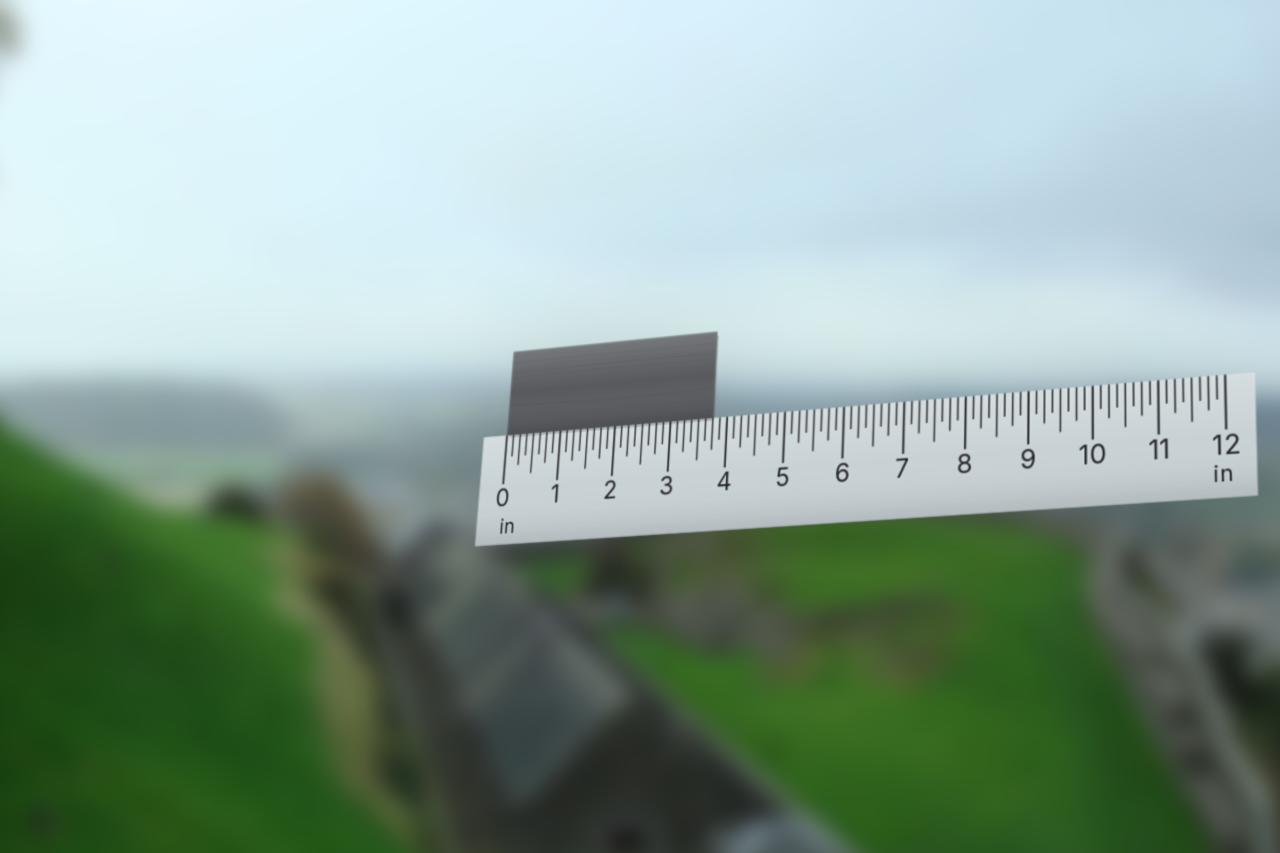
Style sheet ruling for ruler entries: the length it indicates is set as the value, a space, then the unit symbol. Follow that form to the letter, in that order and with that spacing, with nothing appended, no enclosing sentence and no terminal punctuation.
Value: 3.75 in
